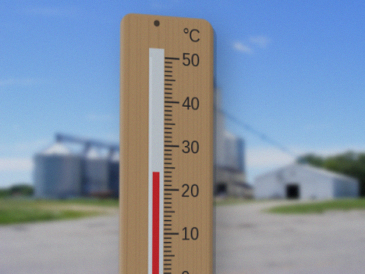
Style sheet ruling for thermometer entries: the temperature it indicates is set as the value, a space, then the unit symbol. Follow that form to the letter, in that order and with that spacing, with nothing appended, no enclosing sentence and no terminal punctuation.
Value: 24 °C
